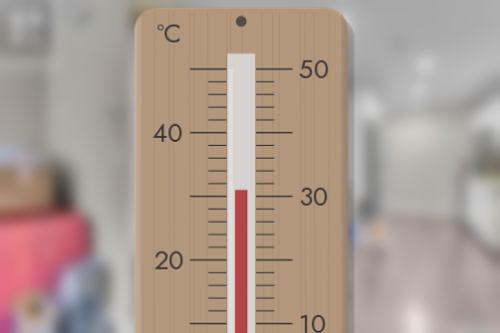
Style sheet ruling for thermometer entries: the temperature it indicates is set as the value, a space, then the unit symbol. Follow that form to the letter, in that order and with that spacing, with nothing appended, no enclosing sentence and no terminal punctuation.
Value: 31 °C
